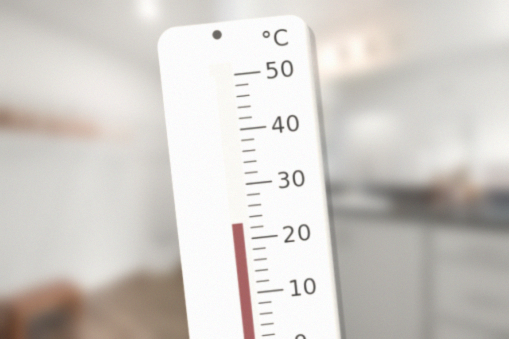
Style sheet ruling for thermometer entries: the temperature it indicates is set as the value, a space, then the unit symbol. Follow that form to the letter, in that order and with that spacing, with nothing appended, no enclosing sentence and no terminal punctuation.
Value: 23 °C
